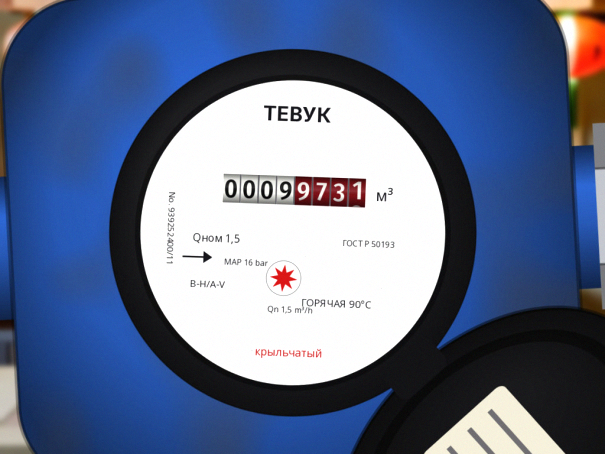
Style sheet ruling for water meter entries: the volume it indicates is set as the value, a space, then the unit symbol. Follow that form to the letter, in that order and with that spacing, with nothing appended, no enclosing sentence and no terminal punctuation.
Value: 9.9731 m³
